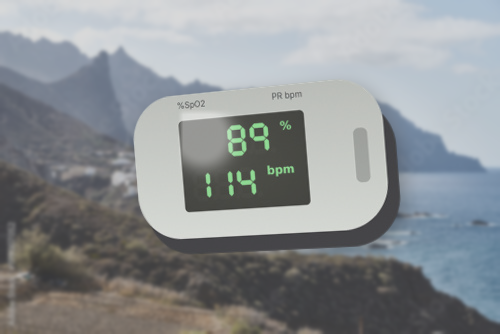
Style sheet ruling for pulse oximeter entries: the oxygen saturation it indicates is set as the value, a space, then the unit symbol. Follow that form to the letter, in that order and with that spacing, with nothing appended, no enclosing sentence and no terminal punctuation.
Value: 89 %
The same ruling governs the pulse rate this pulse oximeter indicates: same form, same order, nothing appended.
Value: 114 bpm
